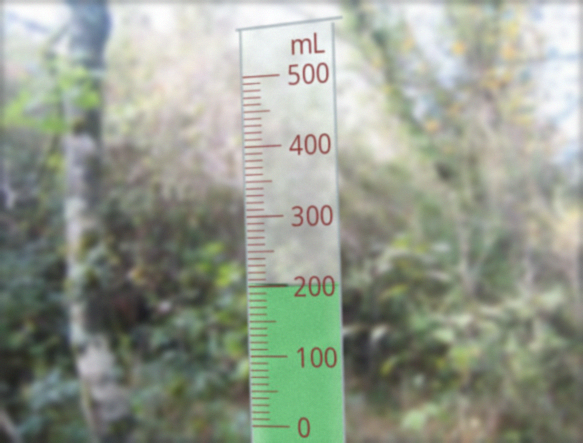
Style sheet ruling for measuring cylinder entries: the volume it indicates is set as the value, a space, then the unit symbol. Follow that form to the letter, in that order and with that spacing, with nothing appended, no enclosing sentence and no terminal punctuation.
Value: 200 mL
